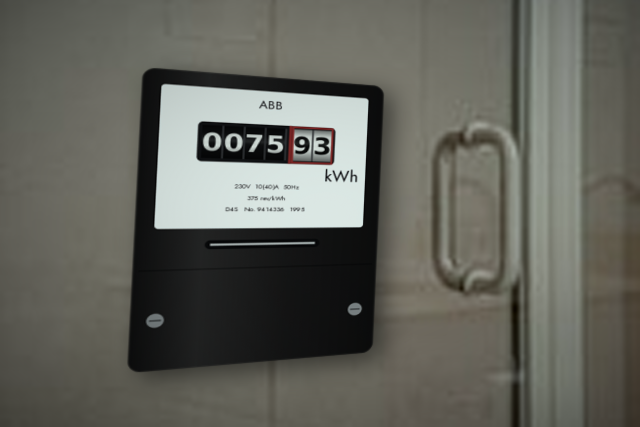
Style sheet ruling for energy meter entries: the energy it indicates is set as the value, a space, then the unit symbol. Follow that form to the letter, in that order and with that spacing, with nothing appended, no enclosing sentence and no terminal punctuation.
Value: 75.93 kWh
